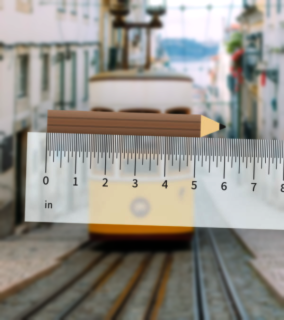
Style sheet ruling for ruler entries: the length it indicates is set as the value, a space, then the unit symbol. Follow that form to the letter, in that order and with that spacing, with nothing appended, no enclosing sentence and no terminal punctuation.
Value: 6 in
